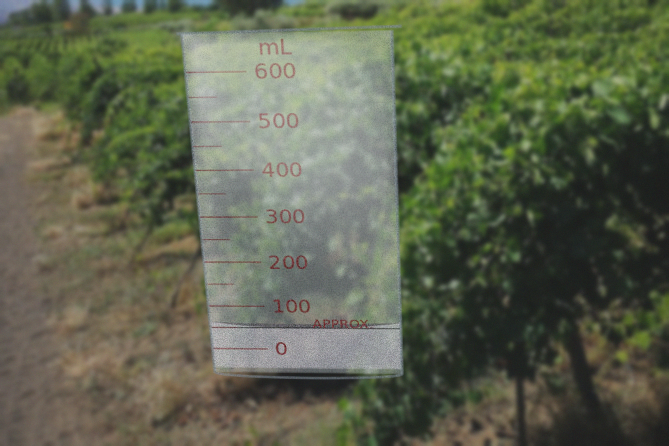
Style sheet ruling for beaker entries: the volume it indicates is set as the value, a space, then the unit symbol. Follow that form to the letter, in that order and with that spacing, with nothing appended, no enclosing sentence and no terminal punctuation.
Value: 50 mL
